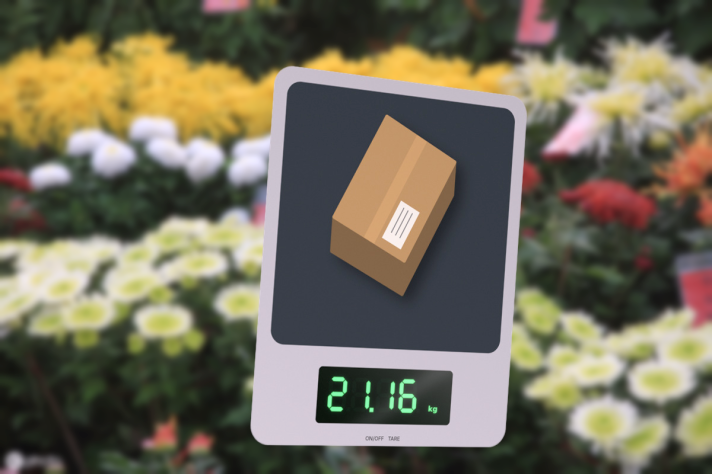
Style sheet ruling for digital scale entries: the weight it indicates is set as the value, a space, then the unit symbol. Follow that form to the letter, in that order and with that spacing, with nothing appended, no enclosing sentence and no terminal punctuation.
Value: 21.16 kg
